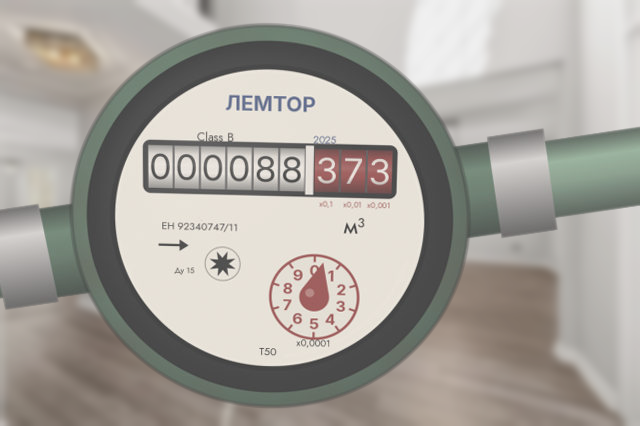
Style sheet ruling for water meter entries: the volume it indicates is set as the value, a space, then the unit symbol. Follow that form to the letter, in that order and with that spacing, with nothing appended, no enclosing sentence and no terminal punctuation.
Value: 88.3730 m³
